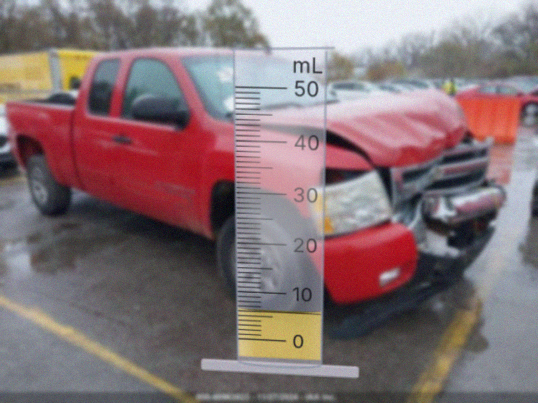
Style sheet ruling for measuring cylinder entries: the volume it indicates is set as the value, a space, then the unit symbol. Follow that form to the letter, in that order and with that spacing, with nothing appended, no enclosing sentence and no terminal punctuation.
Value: 6 mL
